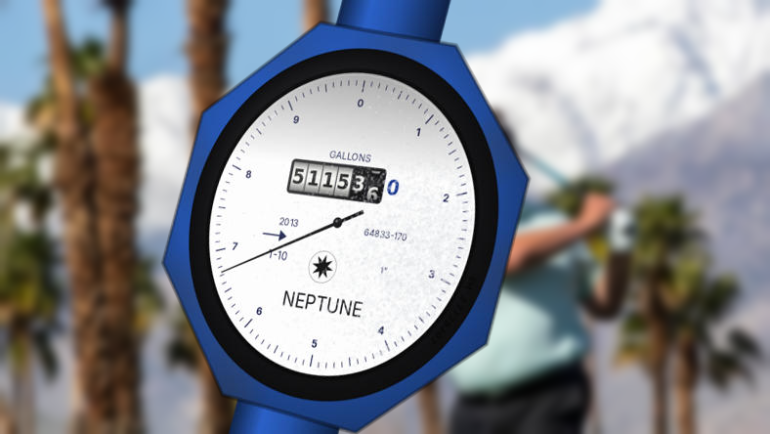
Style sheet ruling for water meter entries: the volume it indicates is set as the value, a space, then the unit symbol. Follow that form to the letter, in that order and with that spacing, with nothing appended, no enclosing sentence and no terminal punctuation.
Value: 5115356.7 gal
